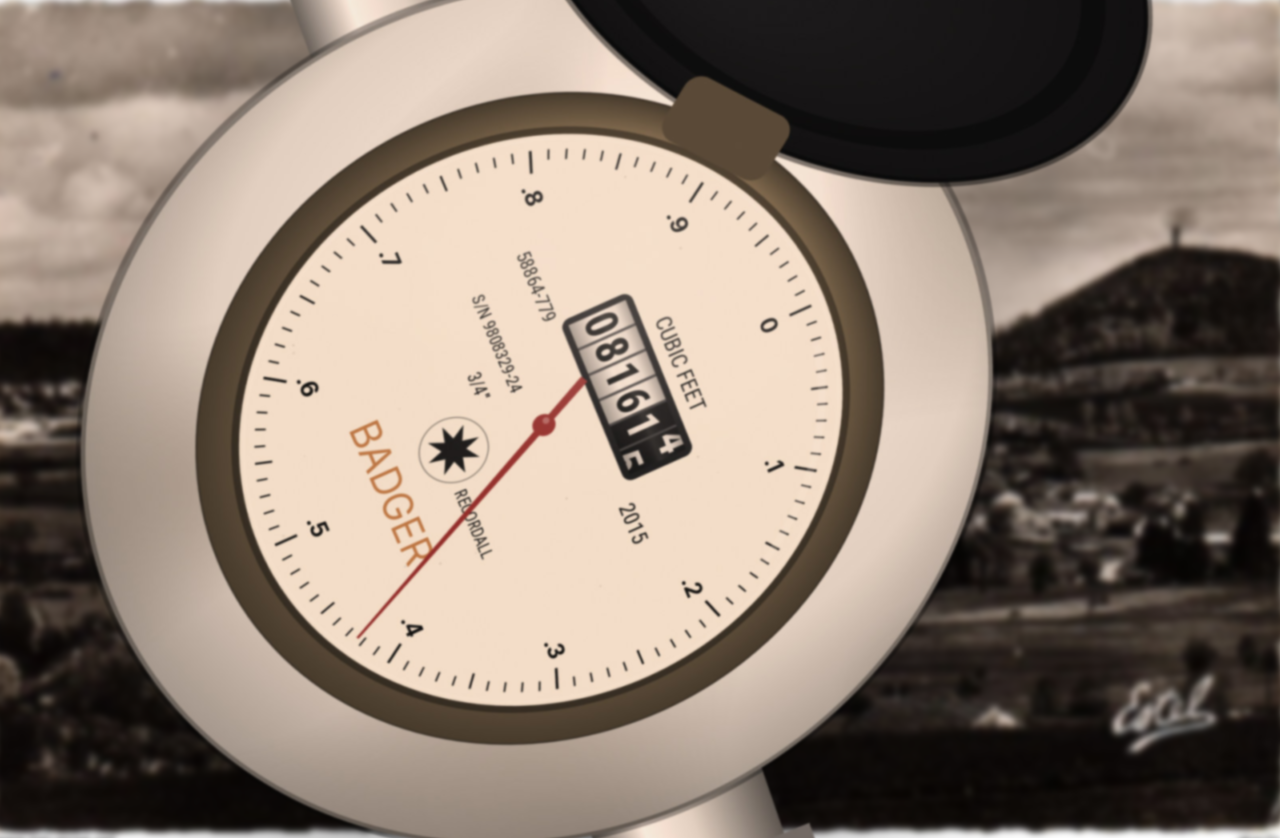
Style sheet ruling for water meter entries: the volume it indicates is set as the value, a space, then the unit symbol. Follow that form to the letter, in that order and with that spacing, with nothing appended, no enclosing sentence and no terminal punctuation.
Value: 81614.42 ft³
